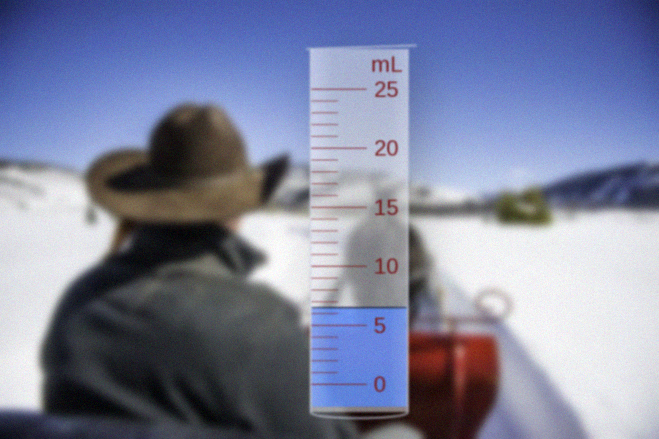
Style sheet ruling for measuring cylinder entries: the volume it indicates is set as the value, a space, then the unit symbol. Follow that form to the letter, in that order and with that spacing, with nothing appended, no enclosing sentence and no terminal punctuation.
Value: 6.5 mL
